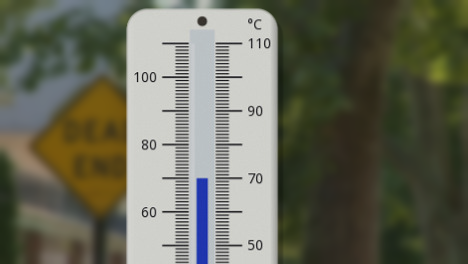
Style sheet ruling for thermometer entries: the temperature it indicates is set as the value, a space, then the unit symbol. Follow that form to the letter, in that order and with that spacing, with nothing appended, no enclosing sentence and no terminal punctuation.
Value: 70 °C
